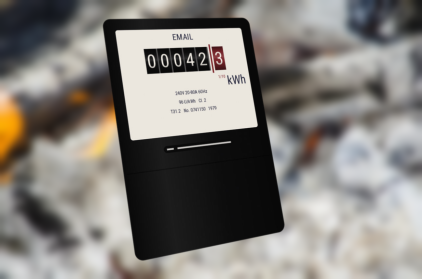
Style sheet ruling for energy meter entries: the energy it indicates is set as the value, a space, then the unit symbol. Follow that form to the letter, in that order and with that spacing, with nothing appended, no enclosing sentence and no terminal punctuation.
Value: 42.3 kWh
